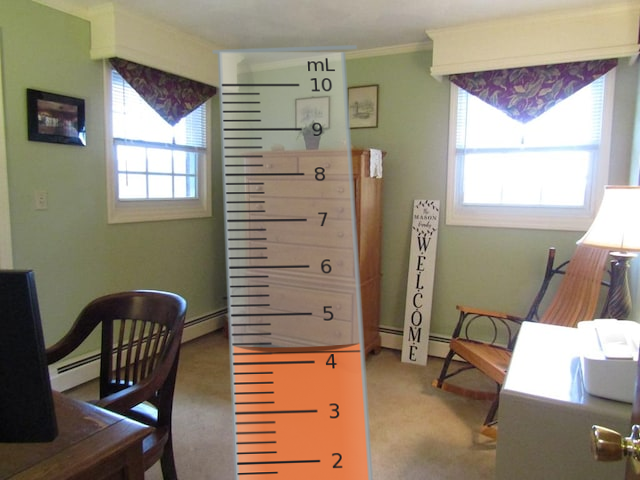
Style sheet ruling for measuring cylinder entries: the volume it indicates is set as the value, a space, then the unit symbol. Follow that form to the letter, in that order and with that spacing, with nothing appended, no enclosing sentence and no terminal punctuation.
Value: 4.2 mL
